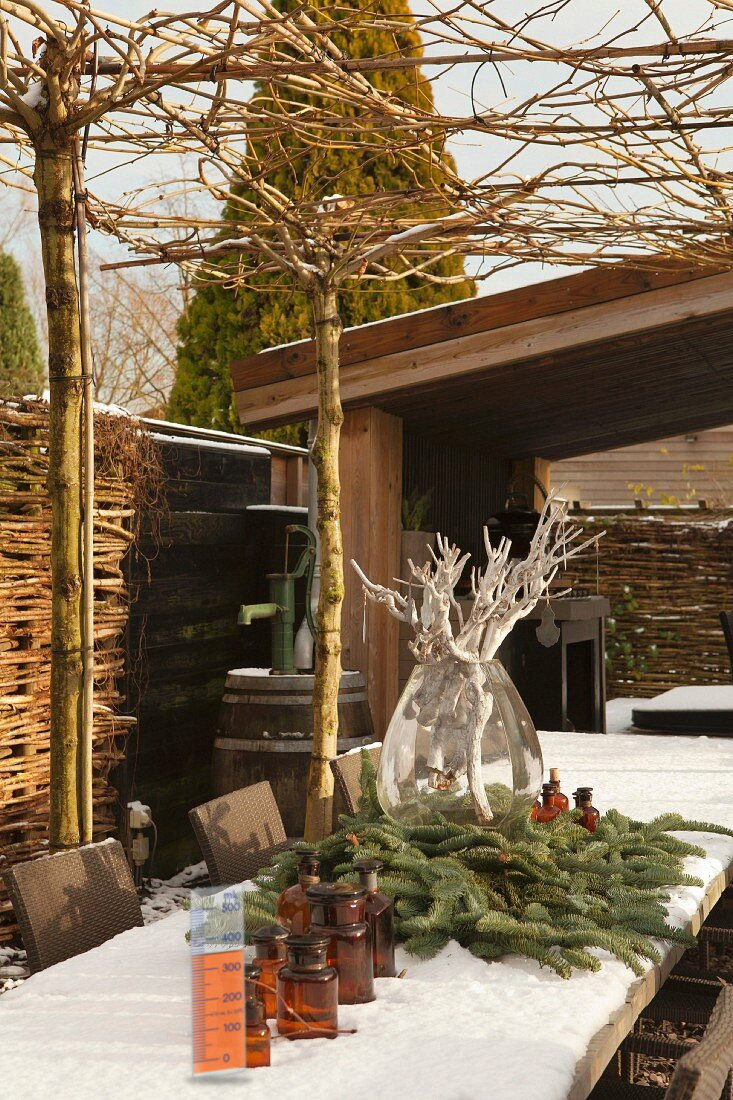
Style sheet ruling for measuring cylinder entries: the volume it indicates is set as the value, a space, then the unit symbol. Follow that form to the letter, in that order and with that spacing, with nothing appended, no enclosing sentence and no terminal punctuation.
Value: 350 mL
